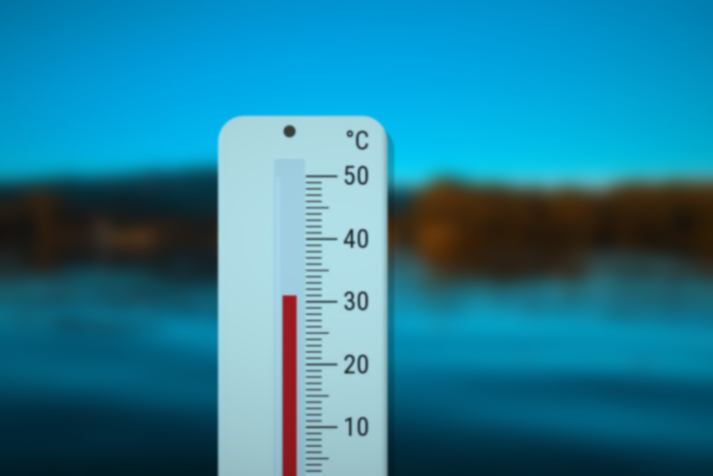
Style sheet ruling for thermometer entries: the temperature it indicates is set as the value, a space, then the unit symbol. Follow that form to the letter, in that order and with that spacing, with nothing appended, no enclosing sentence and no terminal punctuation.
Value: 31 °C
